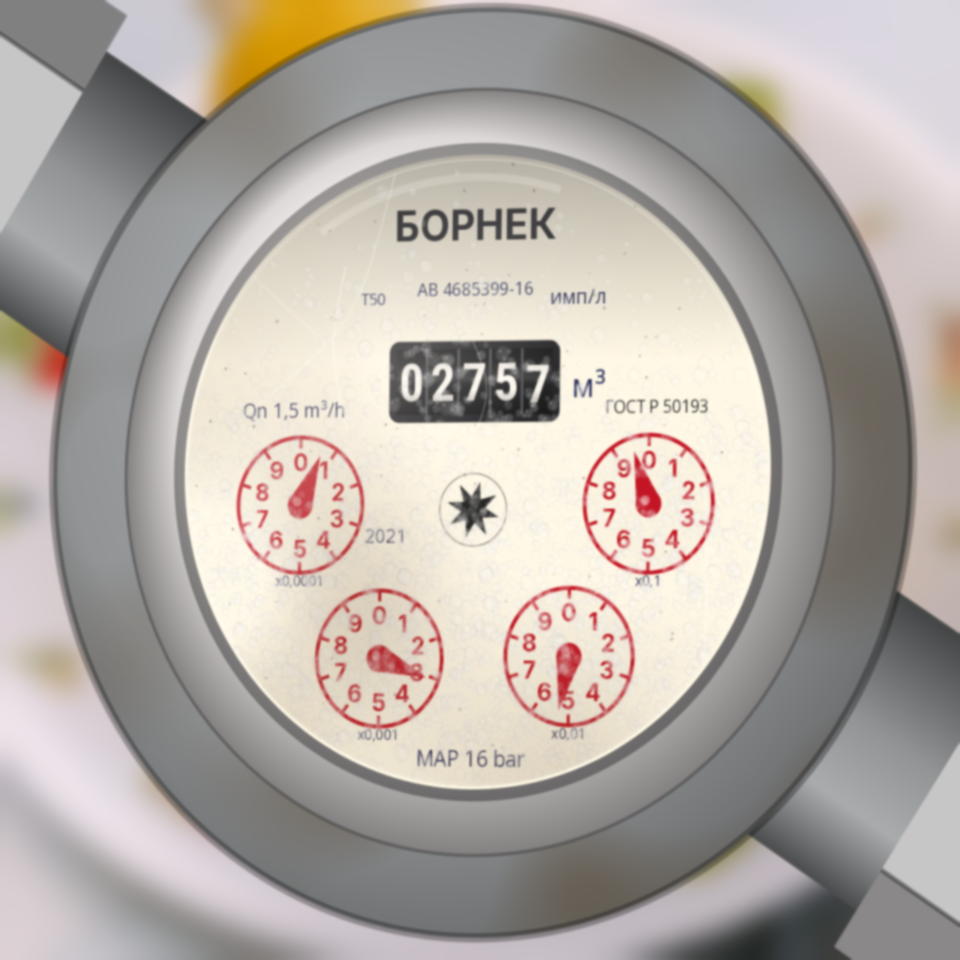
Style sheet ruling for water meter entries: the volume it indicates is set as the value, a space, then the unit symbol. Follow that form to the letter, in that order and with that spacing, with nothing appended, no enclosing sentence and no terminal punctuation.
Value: 2756.9530 m³
